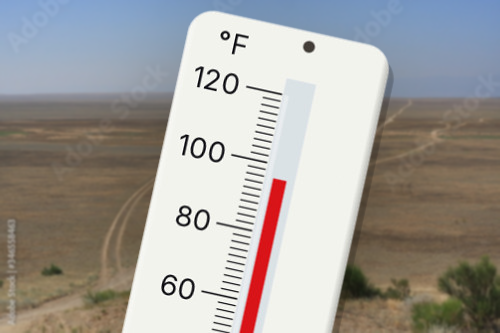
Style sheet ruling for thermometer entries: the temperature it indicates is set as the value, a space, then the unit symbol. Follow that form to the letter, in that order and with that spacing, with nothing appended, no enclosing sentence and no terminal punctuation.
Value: 96 °F
